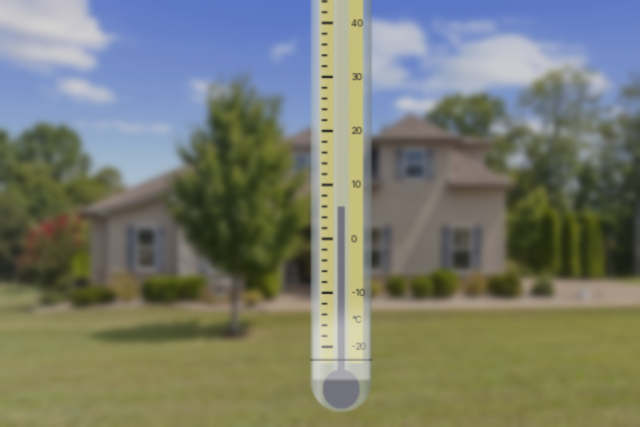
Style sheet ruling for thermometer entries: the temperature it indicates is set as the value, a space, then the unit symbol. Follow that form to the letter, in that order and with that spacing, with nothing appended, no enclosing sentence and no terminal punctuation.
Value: 6 °C
